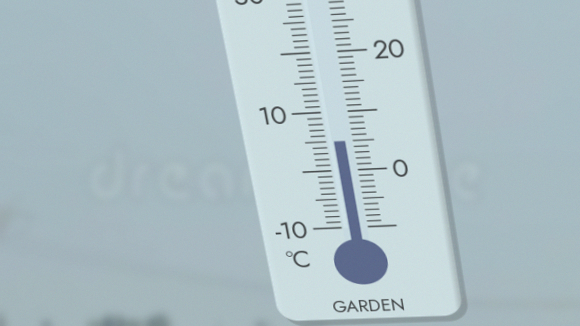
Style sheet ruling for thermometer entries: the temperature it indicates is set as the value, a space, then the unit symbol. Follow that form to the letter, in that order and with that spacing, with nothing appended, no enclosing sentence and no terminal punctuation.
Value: 5 °C
